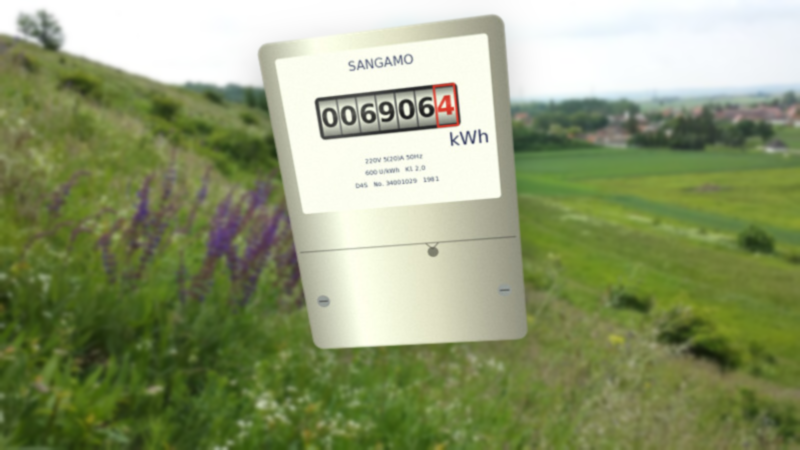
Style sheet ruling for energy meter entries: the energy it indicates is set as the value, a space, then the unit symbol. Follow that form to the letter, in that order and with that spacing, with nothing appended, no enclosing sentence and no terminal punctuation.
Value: 6906.4 kWh
